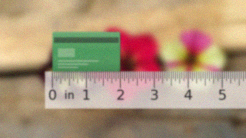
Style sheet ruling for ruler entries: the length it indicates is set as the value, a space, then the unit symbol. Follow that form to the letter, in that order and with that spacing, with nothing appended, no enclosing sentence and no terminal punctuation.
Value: 2 in
